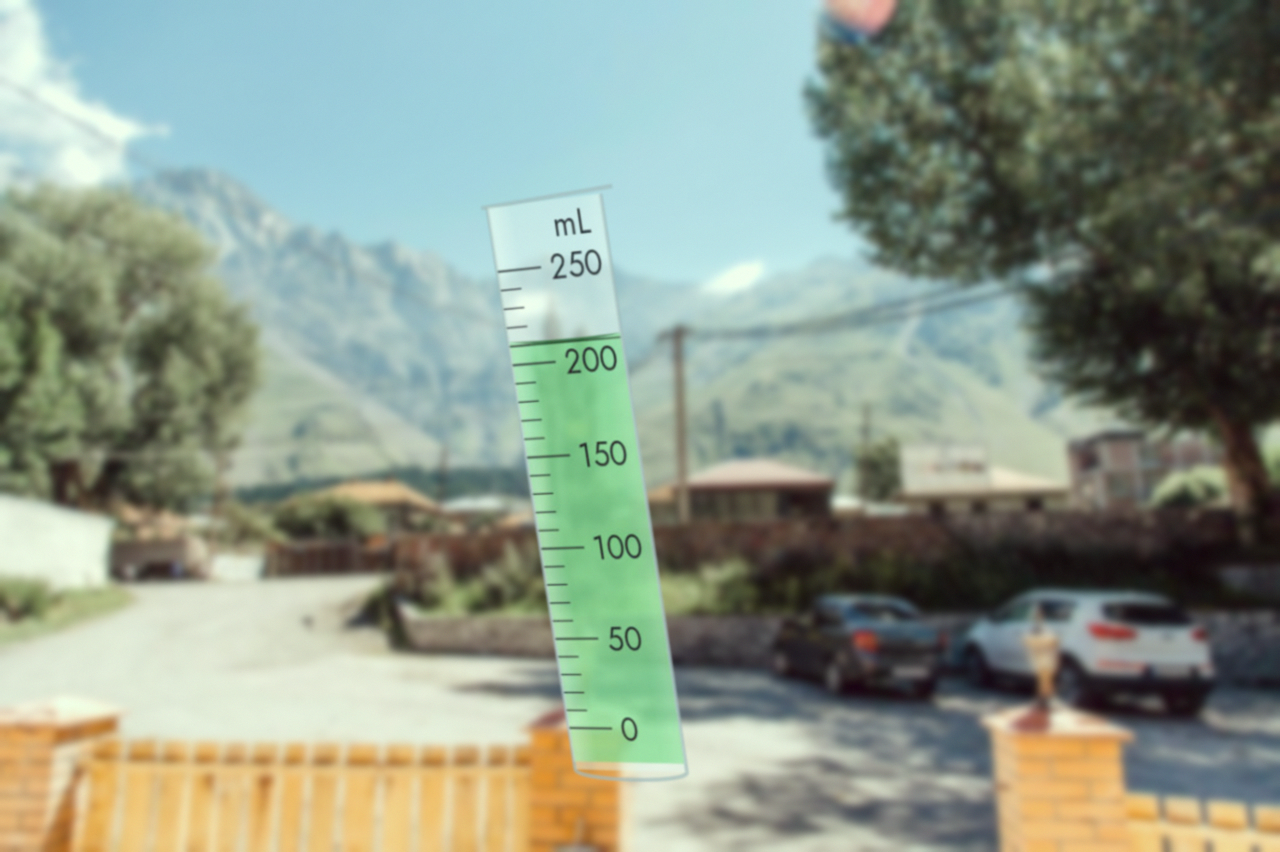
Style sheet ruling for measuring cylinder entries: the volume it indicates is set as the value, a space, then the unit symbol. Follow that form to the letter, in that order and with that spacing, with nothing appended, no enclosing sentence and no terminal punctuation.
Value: 210 mL
